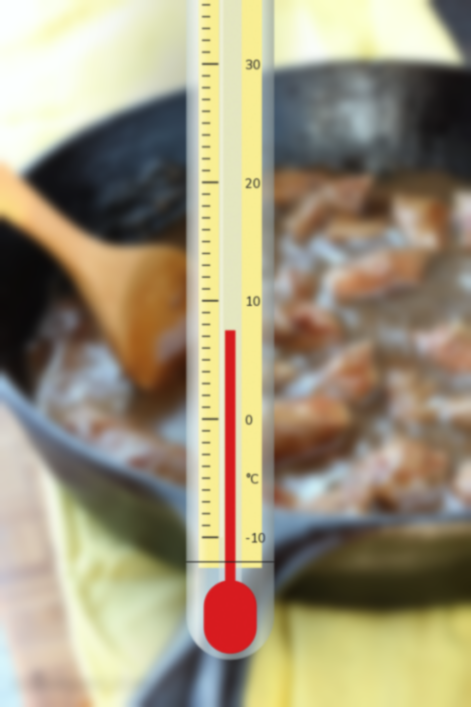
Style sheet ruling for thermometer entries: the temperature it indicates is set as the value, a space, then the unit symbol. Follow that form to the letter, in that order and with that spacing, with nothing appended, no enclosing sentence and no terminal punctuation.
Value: 7.5 °C
